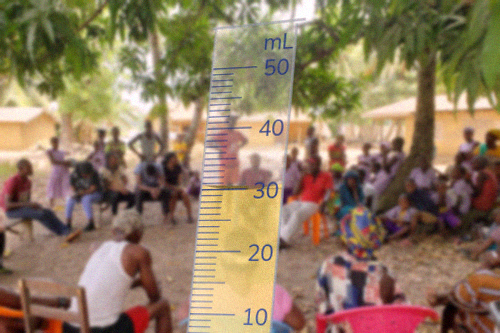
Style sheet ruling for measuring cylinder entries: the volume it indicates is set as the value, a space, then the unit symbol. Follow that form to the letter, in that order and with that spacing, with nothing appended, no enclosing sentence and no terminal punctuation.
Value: 30 mL
